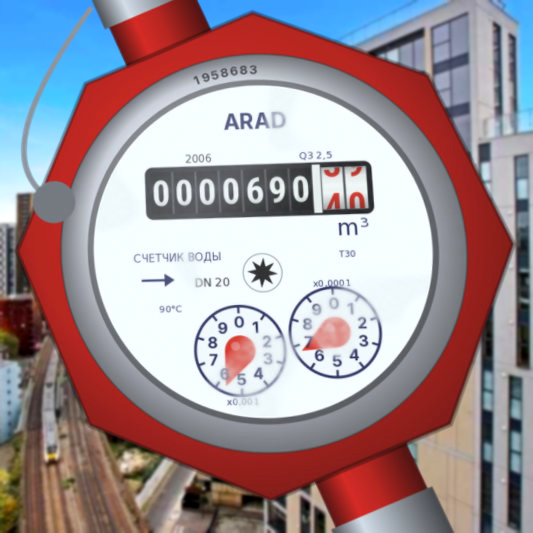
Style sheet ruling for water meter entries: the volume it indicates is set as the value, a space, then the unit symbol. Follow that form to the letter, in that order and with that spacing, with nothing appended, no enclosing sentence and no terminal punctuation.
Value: 690.3956 m³
